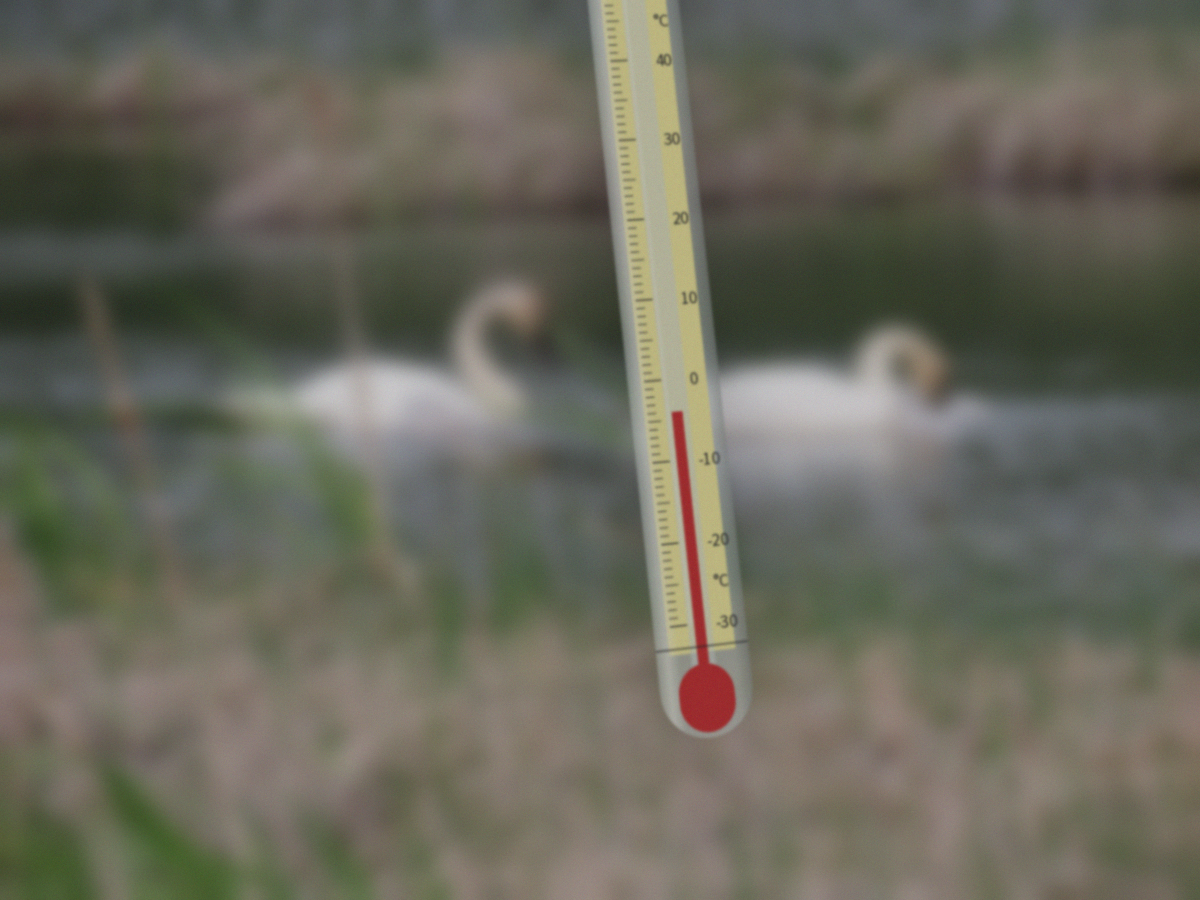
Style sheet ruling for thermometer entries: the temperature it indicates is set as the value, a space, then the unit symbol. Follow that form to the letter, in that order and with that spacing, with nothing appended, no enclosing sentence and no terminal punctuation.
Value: -4 °C
